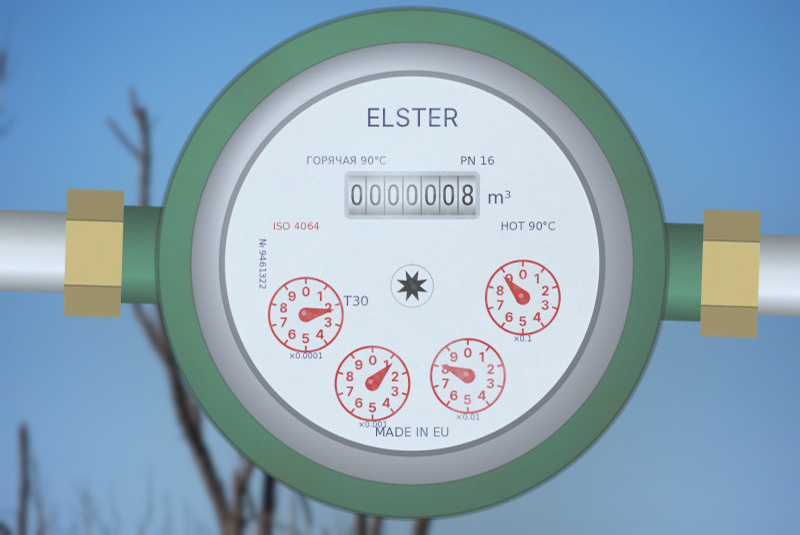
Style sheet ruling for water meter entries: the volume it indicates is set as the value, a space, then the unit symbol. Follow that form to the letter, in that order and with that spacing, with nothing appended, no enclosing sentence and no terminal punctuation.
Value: 8.8812 m³
